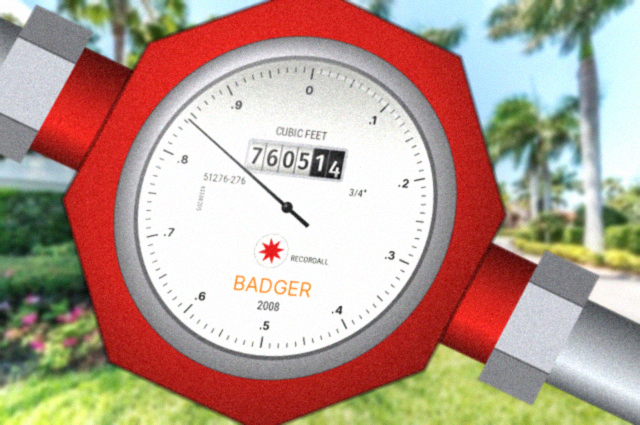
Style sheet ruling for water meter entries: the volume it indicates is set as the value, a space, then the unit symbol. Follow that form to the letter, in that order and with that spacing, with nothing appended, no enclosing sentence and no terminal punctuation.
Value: 760513.84 ft³
